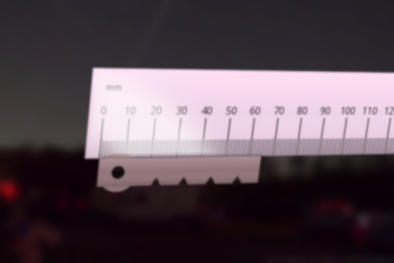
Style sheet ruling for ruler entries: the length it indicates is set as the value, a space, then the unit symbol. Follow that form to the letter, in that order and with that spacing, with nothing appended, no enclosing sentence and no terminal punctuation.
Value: 65 mm
